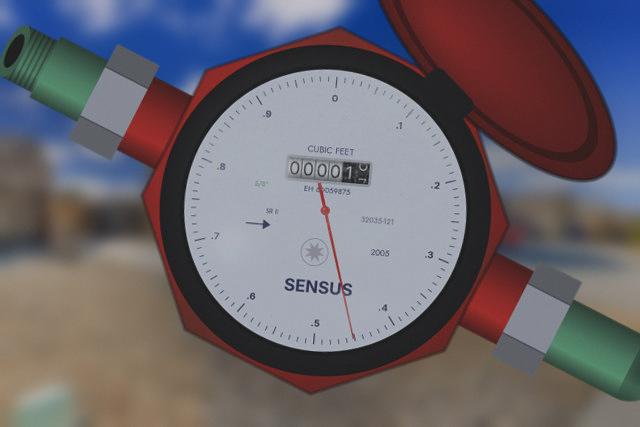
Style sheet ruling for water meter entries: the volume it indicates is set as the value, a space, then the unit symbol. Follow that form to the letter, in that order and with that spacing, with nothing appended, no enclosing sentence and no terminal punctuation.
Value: 16.45 ft³
